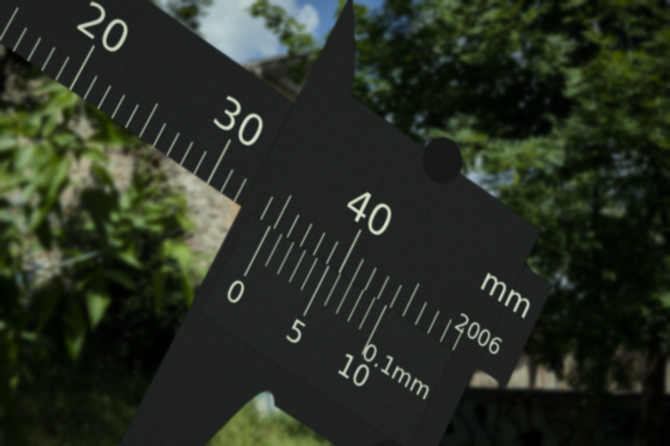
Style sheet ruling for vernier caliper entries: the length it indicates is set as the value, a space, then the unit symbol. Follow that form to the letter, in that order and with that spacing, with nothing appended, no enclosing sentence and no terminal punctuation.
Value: 34.7 mm
